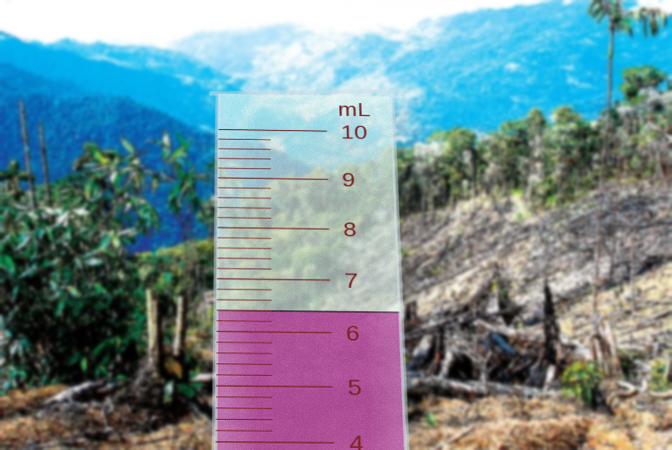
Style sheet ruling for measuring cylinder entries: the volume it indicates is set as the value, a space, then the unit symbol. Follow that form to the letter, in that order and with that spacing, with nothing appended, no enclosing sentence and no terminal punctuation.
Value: 6.4 mL
